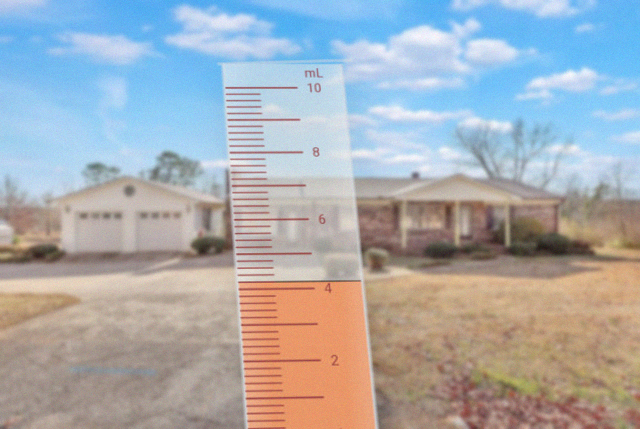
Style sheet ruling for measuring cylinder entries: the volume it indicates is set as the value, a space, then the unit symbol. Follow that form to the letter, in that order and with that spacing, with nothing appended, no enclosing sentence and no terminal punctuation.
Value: 4.2 mL
